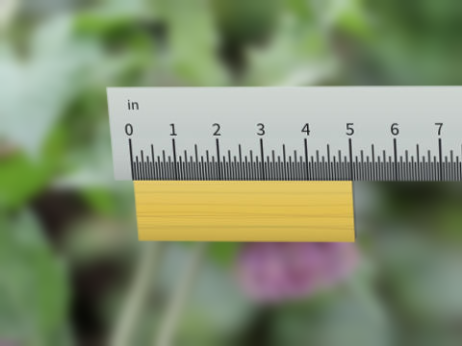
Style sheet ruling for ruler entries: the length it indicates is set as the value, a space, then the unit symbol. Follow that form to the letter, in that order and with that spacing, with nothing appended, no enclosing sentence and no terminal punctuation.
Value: 5 in
